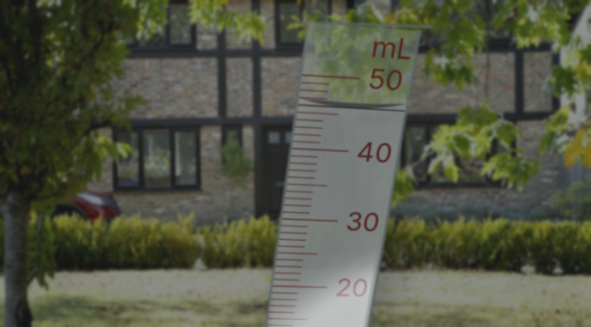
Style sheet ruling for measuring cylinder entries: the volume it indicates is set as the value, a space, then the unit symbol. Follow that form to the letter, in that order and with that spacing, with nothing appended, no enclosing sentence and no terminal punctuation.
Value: 46 mL
